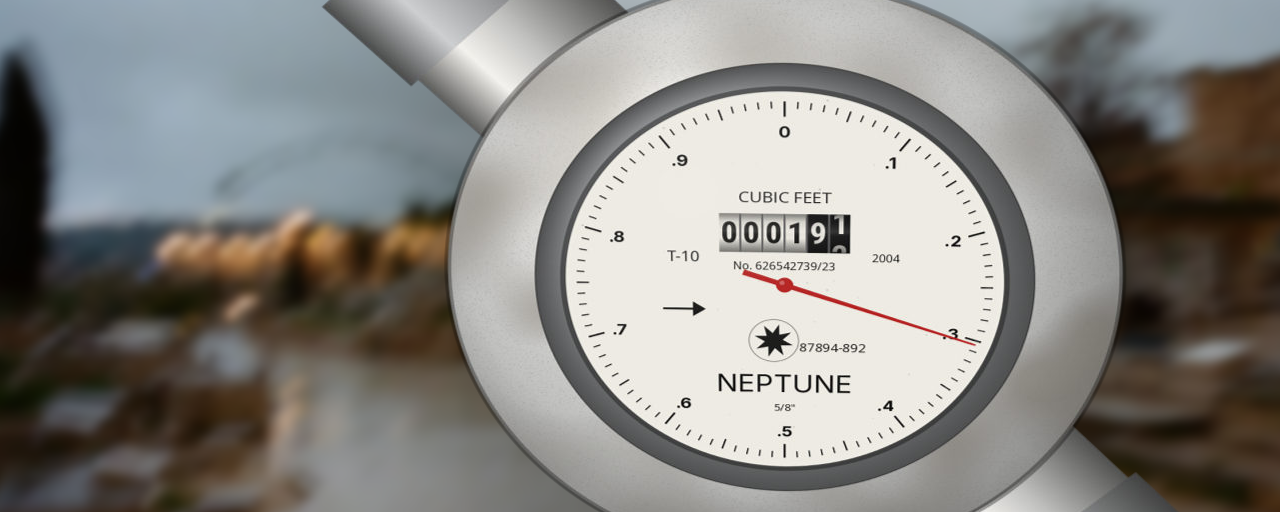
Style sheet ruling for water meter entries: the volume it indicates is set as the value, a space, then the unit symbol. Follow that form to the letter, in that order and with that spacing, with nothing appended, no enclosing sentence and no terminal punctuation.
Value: 191.30 ft³
